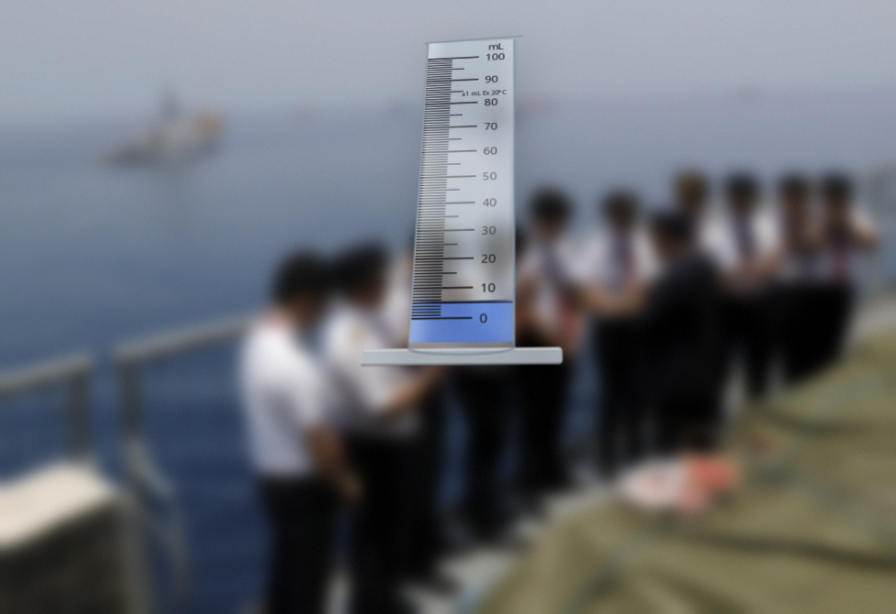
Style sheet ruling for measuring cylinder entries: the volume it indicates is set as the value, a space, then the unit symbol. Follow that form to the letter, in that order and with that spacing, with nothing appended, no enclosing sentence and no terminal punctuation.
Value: 5 mL
